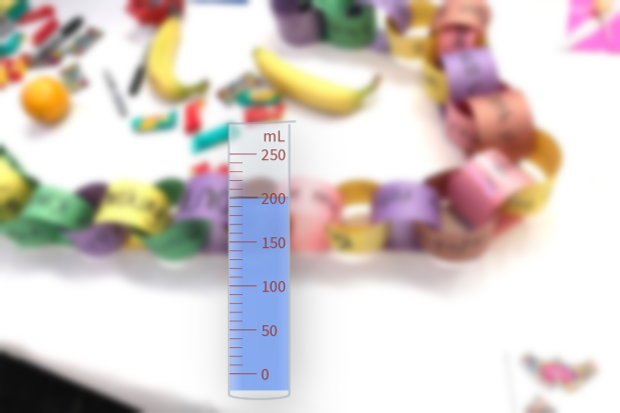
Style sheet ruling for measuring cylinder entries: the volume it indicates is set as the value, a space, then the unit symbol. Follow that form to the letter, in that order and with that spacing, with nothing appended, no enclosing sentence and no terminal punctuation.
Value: 200 mL
